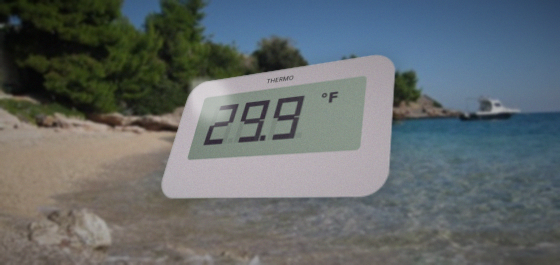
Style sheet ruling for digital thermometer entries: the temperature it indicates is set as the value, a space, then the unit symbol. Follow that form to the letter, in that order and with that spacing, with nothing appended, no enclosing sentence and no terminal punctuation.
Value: 29.9 °F
